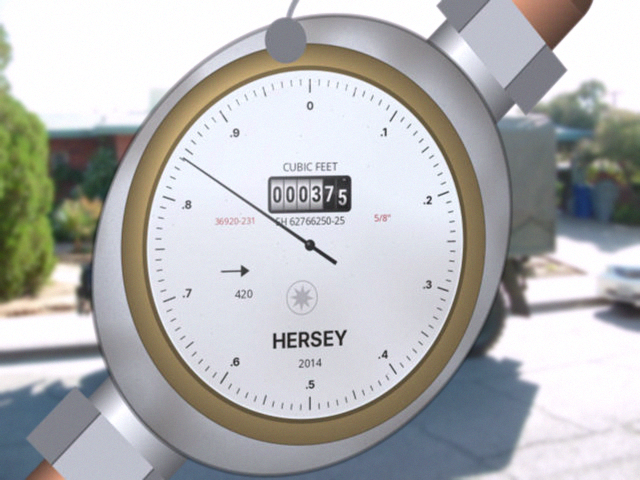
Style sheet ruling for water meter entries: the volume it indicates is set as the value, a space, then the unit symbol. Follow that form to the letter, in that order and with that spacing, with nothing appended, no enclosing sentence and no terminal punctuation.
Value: 374.84 ft³
